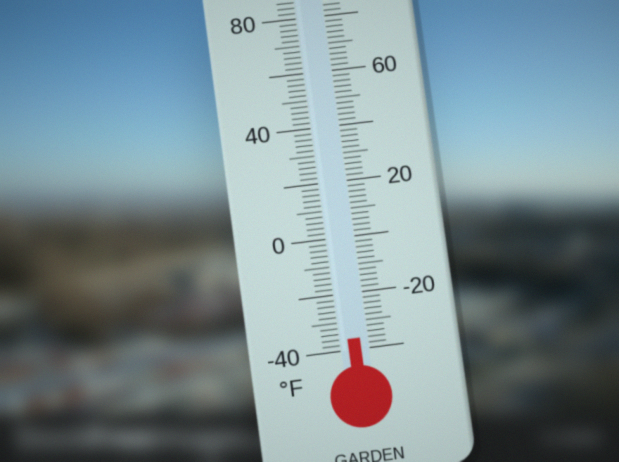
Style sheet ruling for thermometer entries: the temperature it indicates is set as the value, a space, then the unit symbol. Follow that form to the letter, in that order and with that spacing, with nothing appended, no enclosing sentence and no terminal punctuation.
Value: -36 °F
